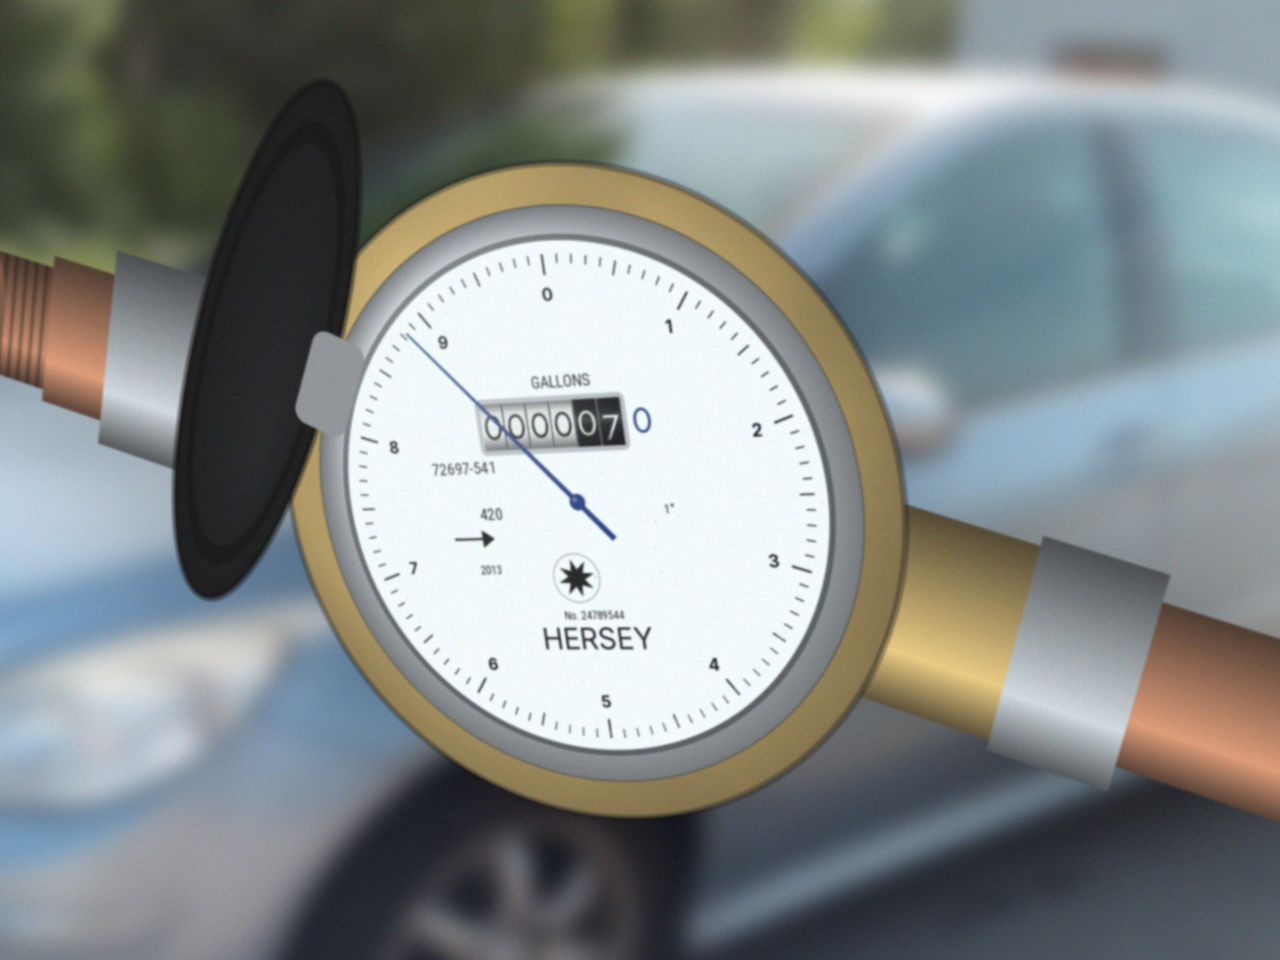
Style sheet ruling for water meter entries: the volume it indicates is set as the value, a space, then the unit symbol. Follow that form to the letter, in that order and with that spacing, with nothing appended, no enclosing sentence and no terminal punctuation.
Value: 68.8 gal
